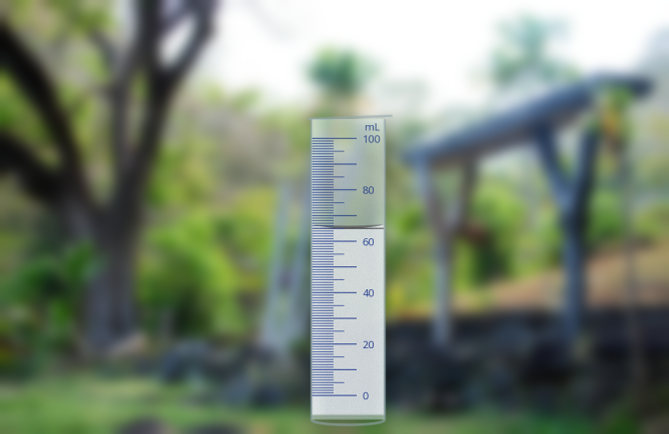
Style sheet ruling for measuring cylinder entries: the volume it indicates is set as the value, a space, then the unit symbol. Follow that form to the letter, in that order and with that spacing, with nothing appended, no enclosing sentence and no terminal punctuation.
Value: 65 mL
